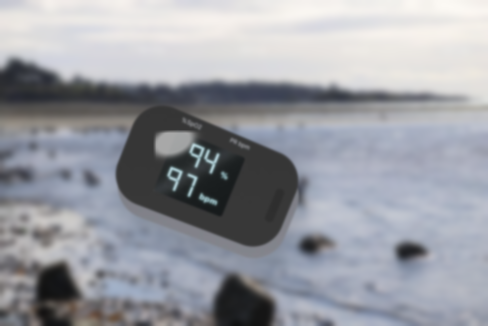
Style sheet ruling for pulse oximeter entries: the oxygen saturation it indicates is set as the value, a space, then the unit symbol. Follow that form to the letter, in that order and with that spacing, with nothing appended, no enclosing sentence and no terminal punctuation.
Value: 94 %
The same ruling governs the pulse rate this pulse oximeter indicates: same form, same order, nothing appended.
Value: 97 bpm
